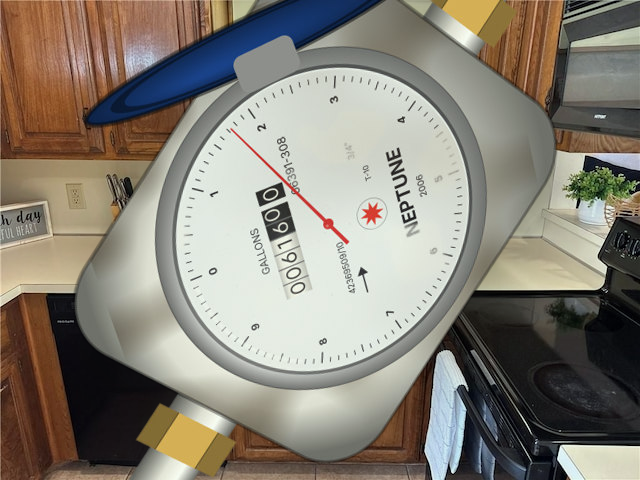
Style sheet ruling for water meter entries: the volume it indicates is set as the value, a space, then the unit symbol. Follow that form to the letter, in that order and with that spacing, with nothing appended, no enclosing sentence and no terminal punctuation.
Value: 61601.7 gal
